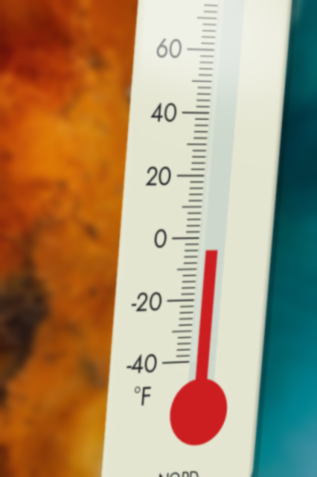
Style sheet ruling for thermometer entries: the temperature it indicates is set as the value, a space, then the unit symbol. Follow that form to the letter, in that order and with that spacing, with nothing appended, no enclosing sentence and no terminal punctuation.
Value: -4 °F
